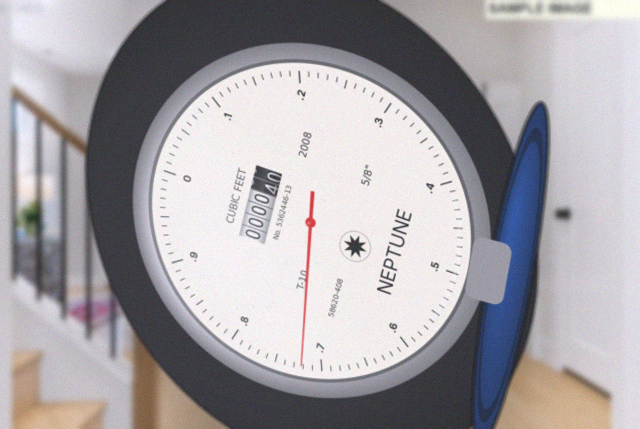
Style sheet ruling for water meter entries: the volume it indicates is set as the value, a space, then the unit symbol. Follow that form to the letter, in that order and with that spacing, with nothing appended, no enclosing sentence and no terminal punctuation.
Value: 39.72 ft³
